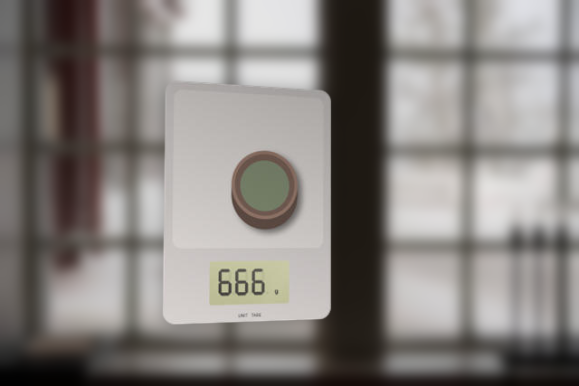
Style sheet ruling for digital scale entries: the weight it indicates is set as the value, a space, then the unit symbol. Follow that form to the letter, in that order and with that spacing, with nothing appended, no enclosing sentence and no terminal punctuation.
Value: 666 g
